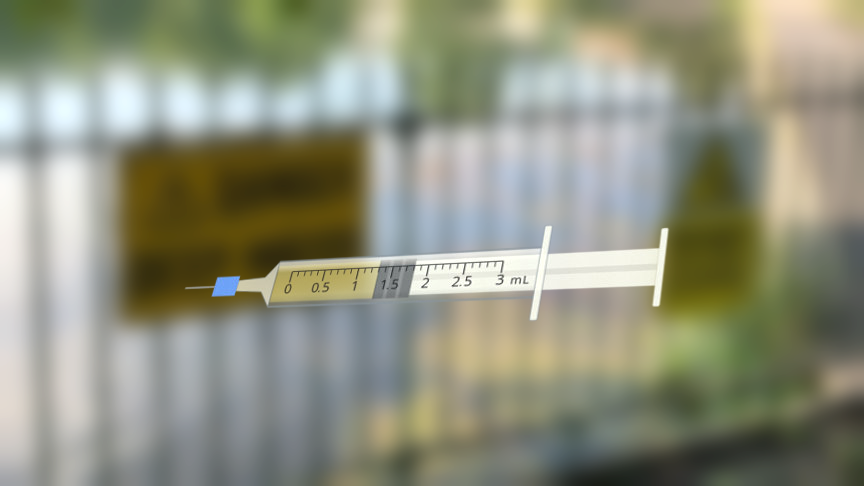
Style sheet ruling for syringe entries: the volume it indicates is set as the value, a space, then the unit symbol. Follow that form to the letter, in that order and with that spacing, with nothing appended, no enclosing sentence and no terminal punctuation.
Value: 1.3 mL
